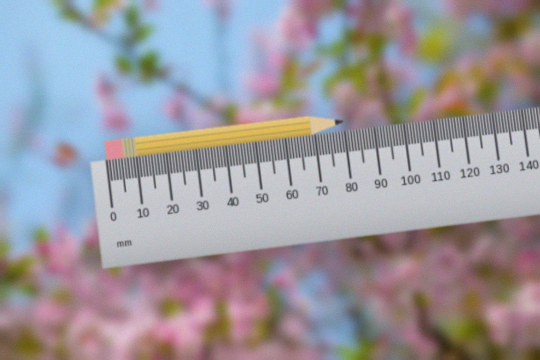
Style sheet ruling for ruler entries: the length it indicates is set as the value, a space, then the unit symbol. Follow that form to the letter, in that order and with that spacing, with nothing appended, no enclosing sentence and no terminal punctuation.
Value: 80 mm
